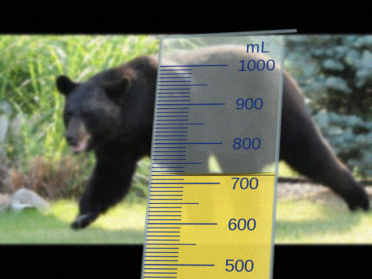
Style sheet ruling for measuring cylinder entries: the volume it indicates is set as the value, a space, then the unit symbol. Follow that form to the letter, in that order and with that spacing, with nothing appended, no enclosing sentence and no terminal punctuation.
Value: 720 mL
